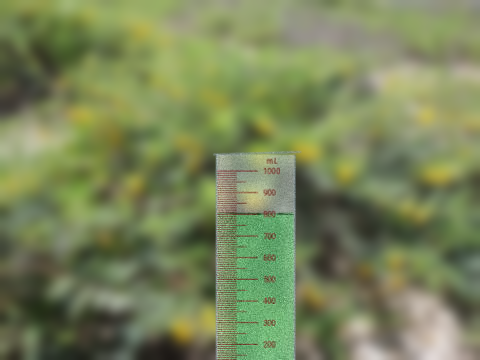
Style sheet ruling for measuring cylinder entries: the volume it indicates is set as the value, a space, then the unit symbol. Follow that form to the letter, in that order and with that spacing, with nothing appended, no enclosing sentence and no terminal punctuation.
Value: 800 mL
